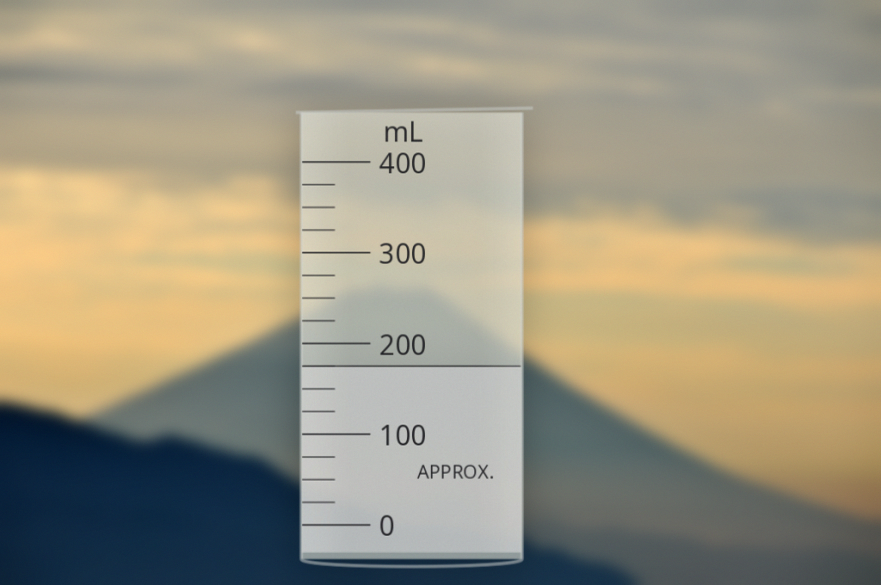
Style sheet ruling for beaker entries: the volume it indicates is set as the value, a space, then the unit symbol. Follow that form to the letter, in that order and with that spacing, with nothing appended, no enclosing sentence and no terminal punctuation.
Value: 175 mL
